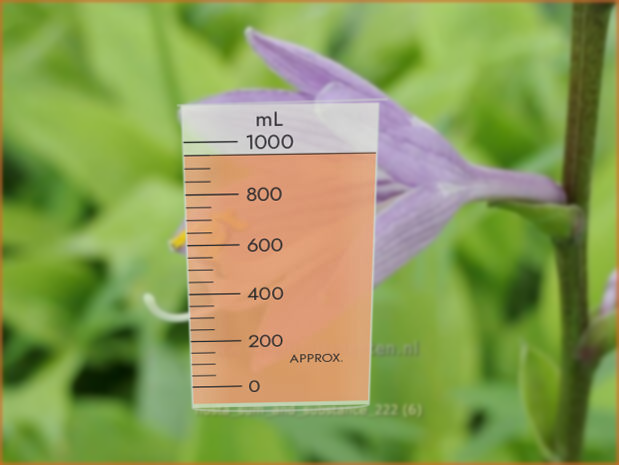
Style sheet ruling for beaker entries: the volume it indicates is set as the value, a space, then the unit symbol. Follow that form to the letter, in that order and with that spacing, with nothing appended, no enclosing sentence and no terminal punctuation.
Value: 950 mL
